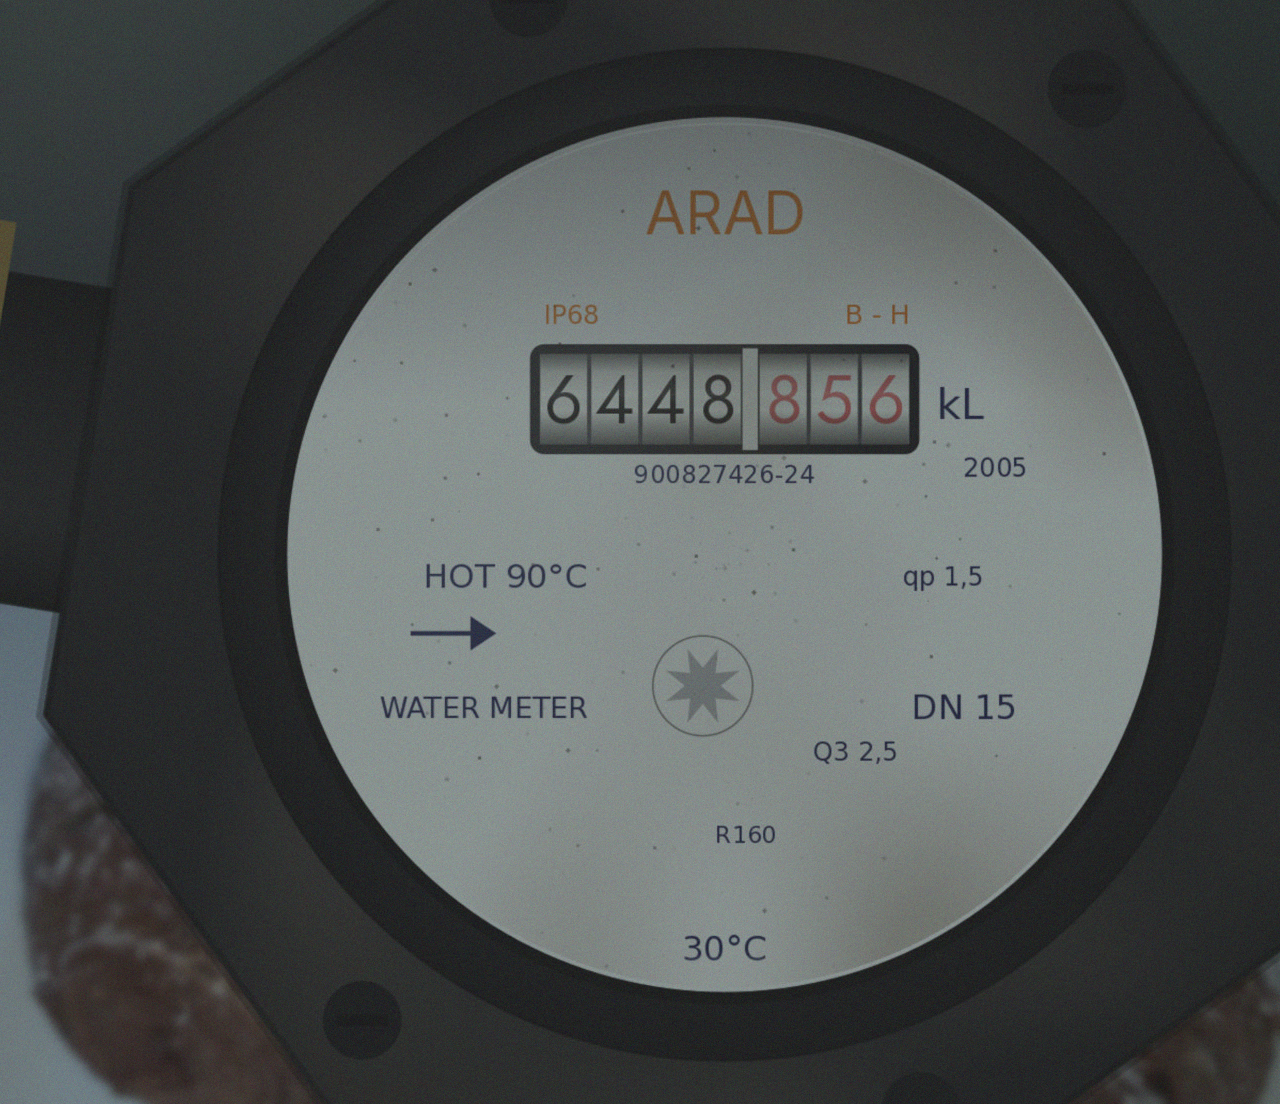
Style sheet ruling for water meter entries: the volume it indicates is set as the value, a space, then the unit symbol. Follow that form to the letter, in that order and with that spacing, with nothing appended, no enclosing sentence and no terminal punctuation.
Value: 6448.856 kL
